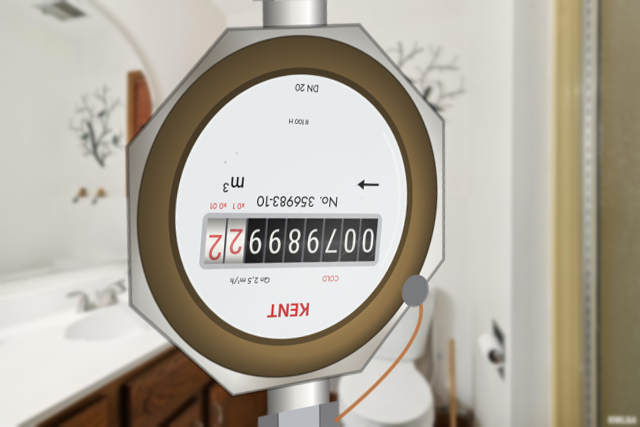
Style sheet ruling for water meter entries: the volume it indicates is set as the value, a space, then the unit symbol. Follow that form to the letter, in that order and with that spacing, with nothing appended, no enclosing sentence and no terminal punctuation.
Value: 79899.22 m³
